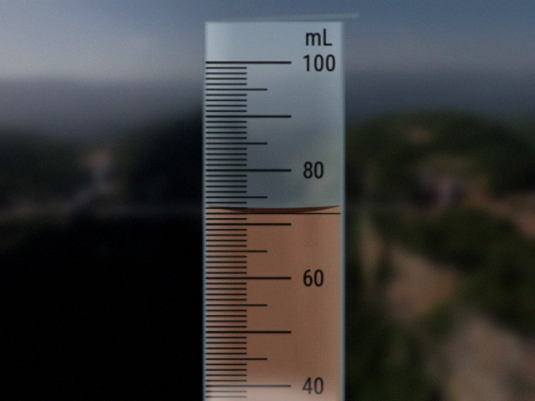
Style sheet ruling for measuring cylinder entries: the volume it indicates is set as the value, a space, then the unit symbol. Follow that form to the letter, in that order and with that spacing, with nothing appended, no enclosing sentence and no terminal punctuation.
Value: 72 mL
